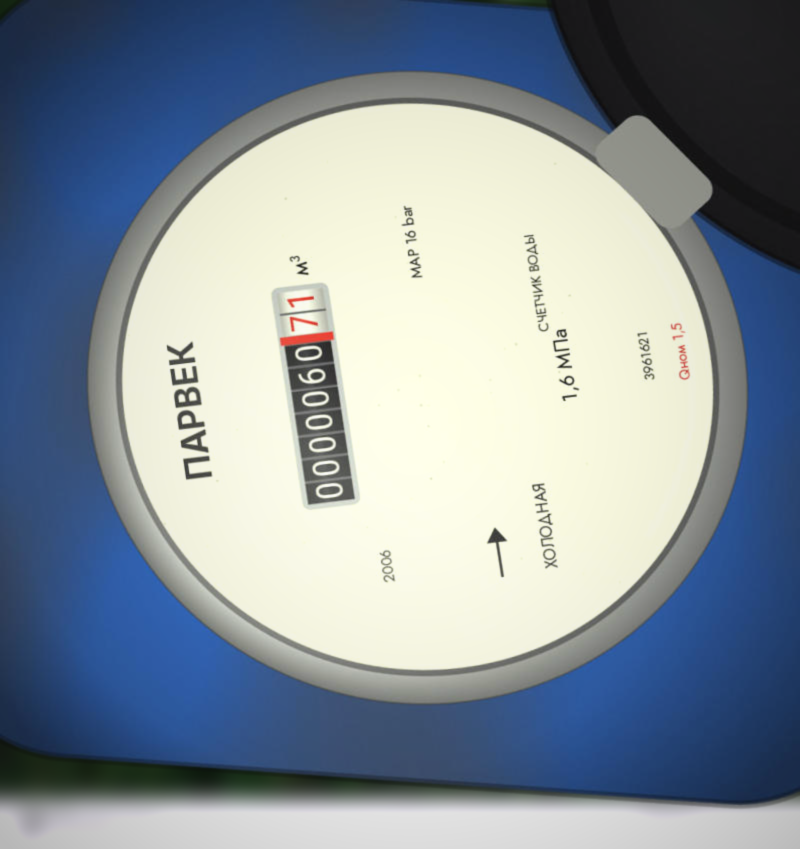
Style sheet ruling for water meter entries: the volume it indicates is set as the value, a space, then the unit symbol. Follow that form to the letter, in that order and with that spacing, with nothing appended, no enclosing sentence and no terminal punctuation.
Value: 60.71 m³
